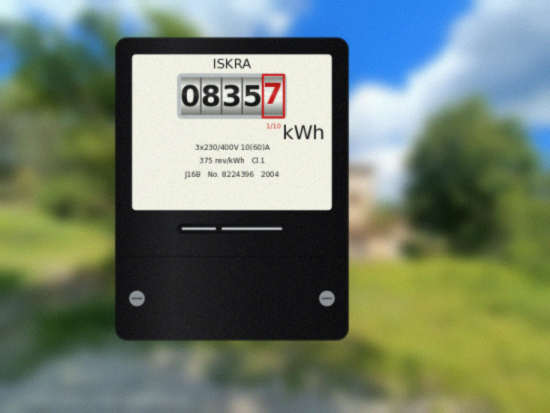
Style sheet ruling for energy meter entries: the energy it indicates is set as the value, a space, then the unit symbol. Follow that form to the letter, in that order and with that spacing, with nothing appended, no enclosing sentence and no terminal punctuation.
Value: 835.7 kWh
